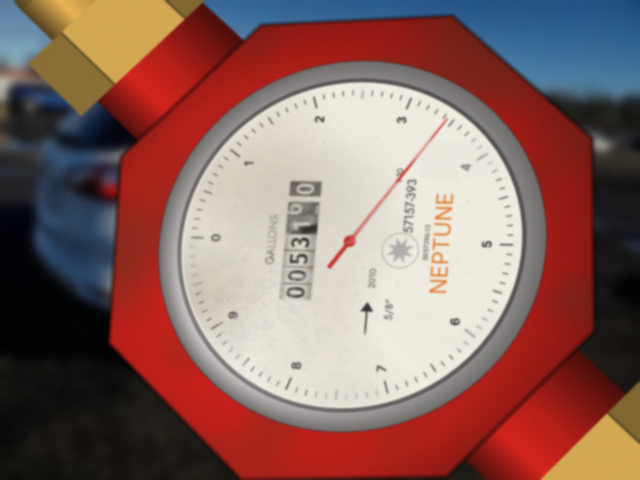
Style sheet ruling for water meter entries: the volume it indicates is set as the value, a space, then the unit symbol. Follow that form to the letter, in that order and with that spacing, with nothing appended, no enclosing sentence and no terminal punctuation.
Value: 53163.4 gal
